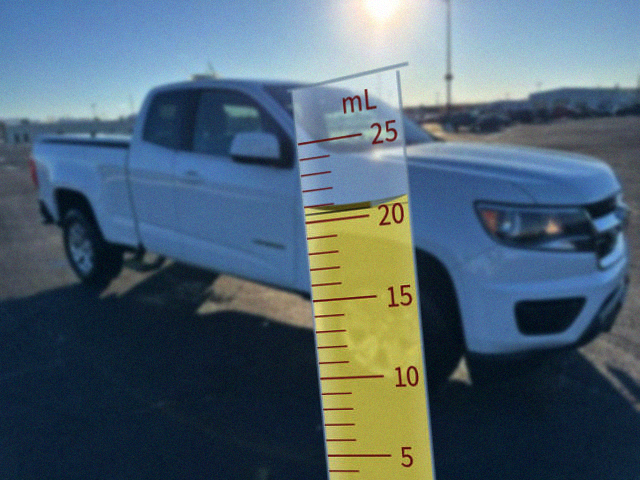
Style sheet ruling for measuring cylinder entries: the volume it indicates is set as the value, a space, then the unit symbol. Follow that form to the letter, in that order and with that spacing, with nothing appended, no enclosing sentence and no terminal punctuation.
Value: 20.5 mL
